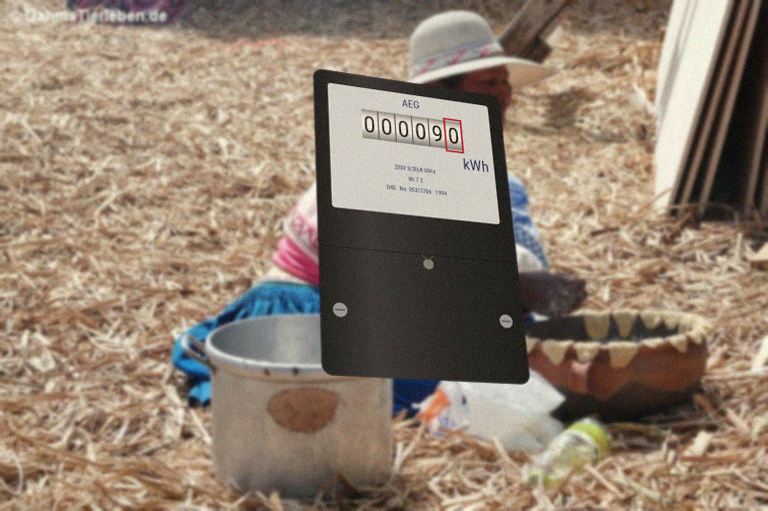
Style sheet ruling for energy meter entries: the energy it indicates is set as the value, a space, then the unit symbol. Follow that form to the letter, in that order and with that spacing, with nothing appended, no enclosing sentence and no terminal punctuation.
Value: 9.0 kWh
